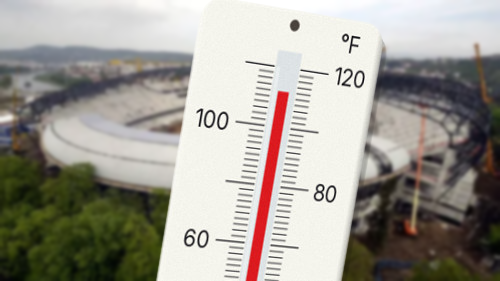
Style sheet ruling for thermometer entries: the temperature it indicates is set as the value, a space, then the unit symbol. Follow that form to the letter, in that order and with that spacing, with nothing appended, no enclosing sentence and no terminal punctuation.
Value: 112 °F
